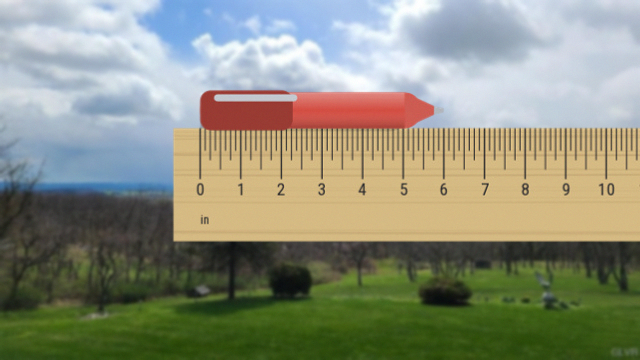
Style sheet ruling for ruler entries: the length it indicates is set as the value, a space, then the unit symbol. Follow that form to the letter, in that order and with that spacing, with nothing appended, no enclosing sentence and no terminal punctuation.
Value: 6 in
